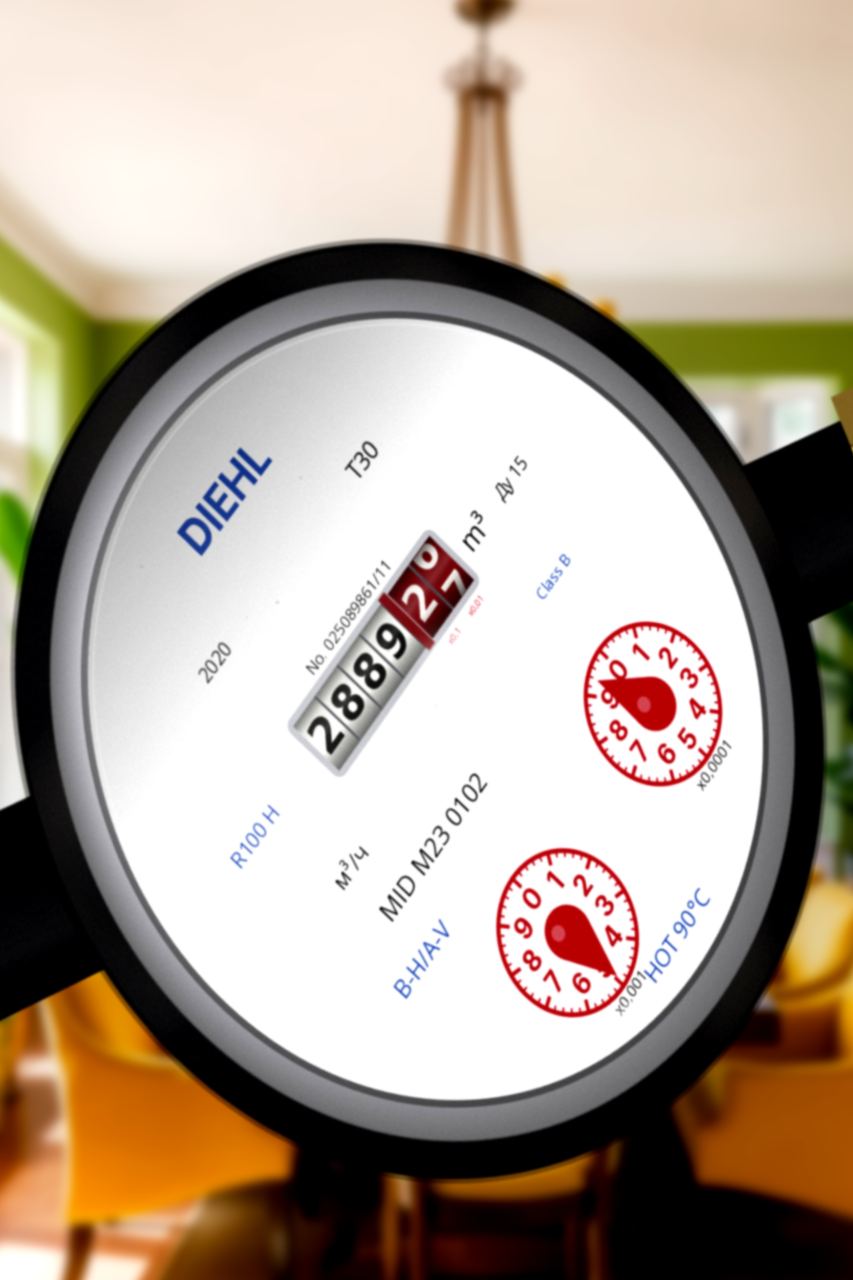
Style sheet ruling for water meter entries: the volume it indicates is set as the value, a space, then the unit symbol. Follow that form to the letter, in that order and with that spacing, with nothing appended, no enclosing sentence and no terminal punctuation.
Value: 2889.2649 m³
